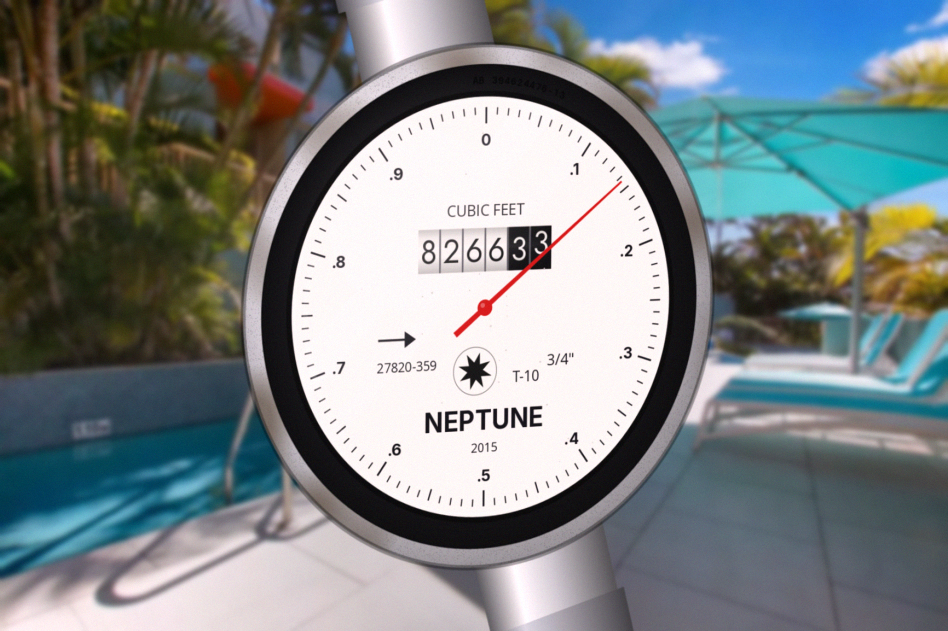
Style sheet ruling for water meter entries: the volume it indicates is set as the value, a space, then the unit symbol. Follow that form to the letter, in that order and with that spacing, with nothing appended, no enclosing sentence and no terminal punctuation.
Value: 826633.14 ft³
